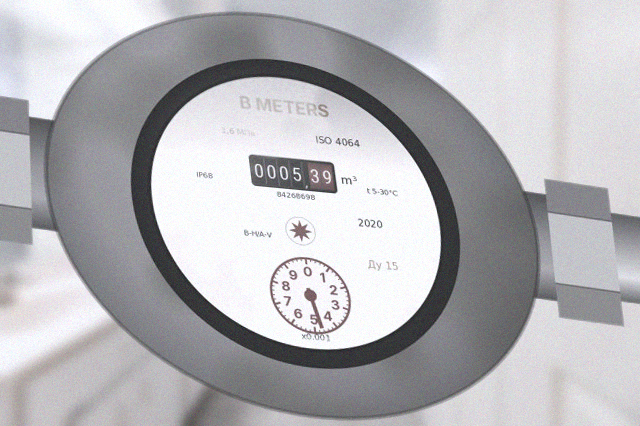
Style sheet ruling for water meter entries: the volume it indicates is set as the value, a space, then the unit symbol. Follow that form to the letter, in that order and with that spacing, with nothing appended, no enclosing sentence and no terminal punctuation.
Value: 5.394 m³
